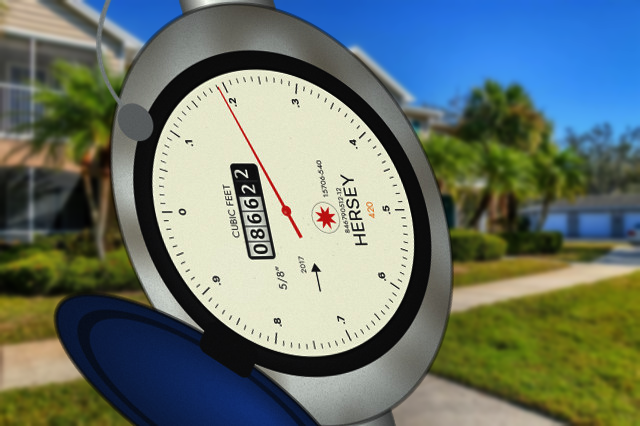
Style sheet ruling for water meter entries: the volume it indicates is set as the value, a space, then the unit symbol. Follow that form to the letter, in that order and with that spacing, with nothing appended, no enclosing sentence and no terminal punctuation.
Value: 86622.19 ft³
